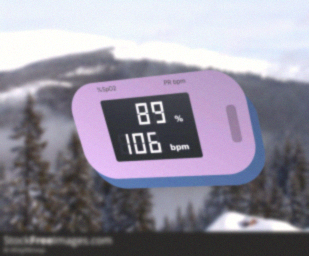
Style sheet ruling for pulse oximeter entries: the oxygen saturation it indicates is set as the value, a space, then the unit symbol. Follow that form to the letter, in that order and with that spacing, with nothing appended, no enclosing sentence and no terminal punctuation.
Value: 89 %
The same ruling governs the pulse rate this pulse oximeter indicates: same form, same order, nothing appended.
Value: 106 bpm
